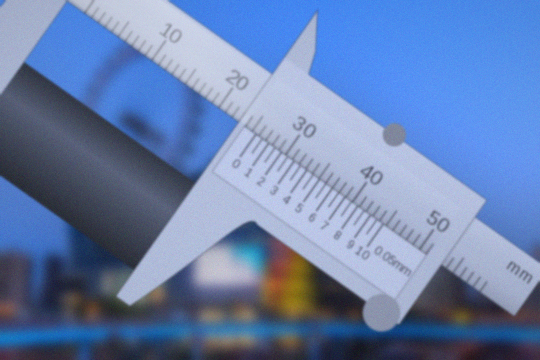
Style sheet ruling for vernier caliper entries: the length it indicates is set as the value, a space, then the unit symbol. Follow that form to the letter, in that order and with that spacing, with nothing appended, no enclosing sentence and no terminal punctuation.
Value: 25.6 mm
